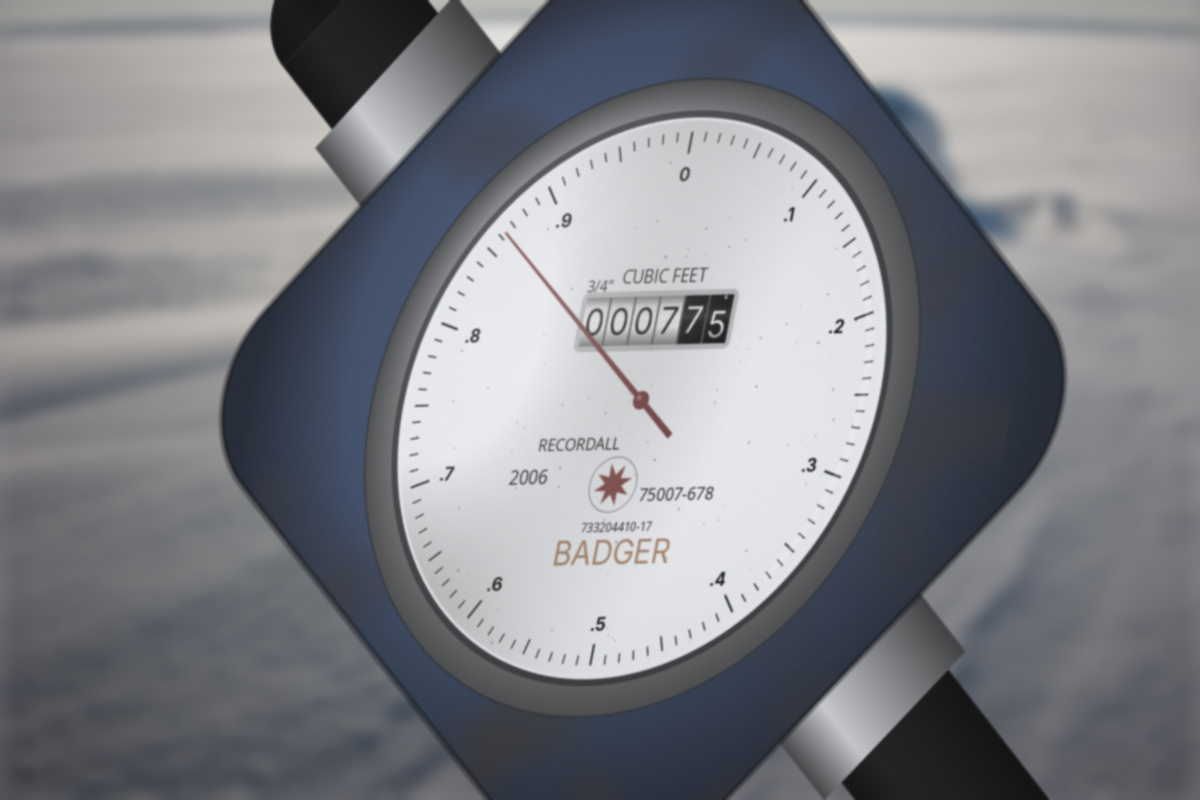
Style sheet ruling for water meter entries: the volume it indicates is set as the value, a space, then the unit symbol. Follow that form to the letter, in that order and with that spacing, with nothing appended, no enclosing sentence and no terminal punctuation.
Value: 774.86 ft³
